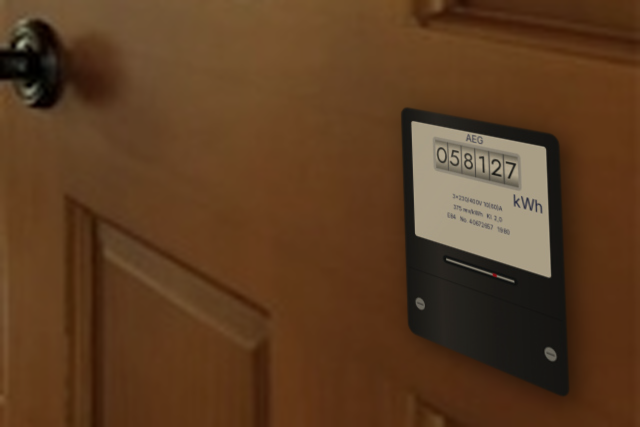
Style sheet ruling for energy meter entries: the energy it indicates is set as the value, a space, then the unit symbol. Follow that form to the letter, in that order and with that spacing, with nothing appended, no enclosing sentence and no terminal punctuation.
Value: 58127 kWh
